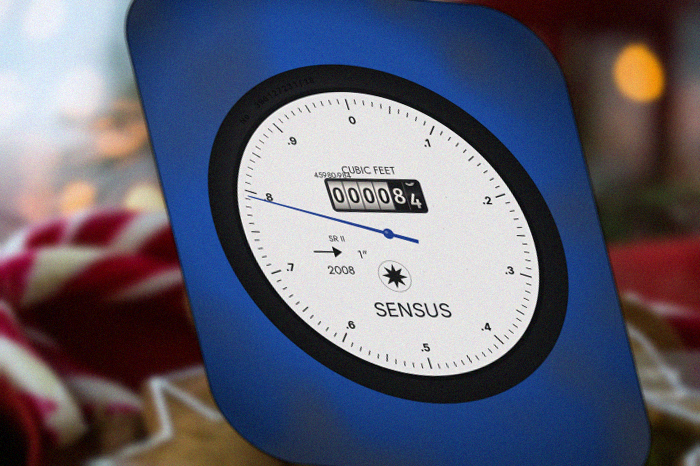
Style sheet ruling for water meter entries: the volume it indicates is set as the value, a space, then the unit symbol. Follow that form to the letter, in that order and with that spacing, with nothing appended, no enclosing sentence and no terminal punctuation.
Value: 83.79 ft³
